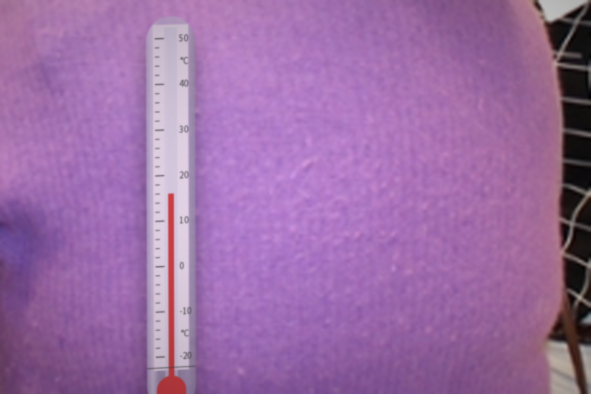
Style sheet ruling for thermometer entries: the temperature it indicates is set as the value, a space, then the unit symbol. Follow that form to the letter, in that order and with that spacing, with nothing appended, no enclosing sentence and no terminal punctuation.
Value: 16 °C
